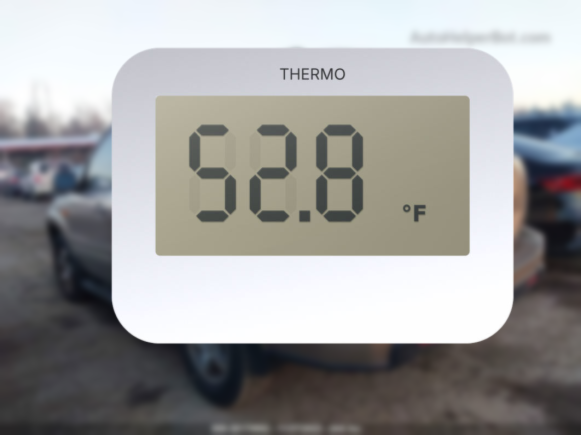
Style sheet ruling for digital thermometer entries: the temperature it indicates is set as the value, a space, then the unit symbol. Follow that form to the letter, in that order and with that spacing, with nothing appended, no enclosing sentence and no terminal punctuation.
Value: 52.8 °F
